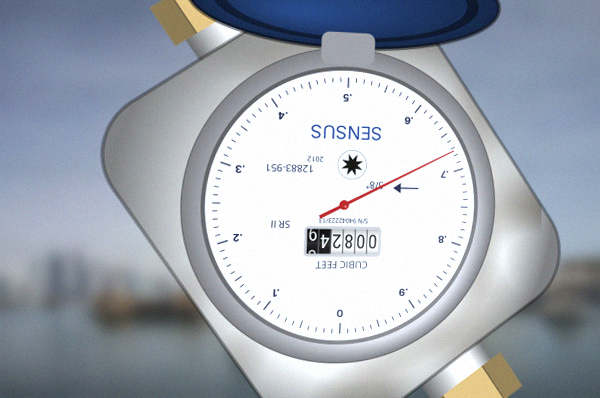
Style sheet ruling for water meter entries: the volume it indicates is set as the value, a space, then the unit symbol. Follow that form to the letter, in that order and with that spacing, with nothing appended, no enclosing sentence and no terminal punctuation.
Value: 8248.67 ft³
